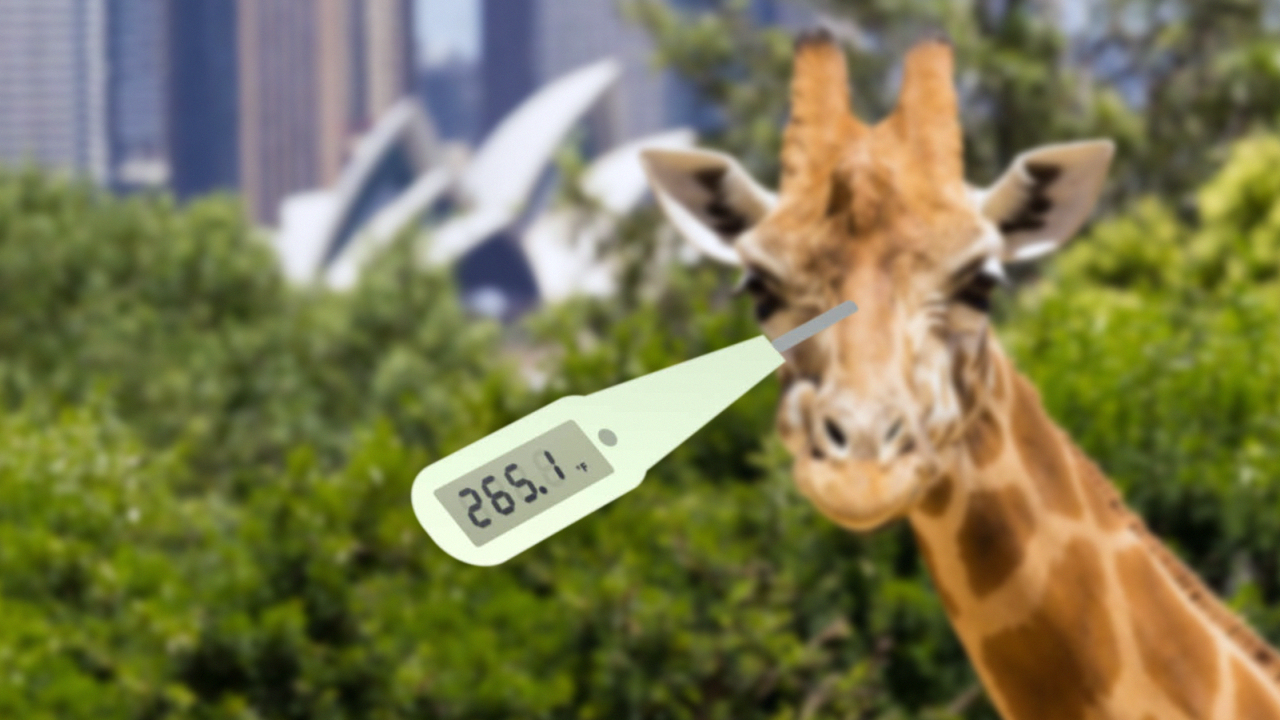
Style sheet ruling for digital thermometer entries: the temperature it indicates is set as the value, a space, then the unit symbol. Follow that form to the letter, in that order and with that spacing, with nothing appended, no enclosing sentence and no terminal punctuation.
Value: 265.1 °F
